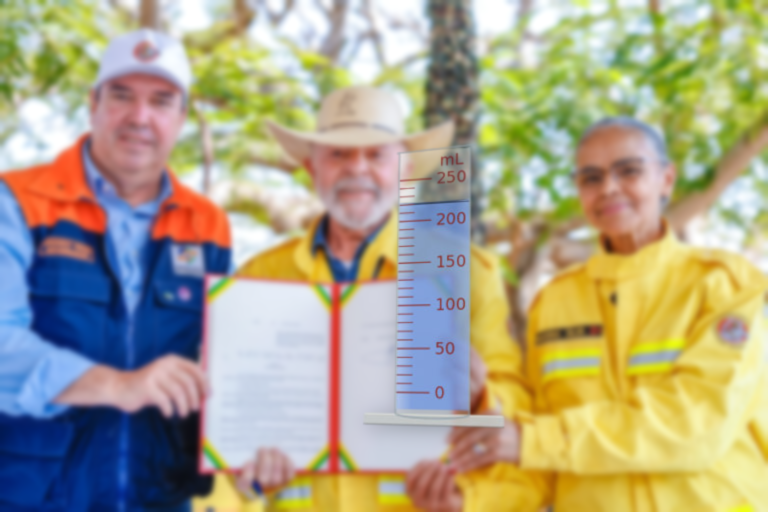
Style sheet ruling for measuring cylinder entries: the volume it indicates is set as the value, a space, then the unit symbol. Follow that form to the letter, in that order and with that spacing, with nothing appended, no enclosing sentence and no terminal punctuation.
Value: 220 mL
